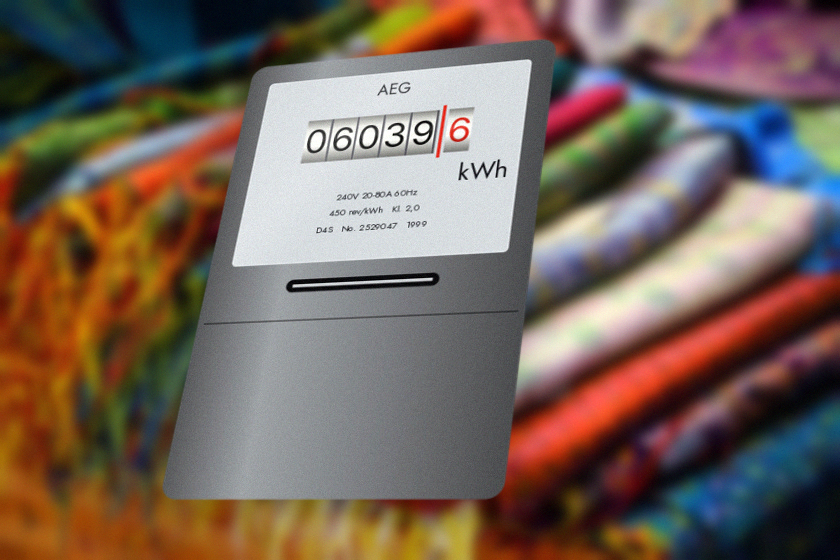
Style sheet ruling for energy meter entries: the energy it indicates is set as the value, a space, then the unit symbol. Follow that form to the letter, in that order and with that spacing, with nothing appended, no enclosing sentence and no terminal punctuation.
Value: 6039.6 kWh
